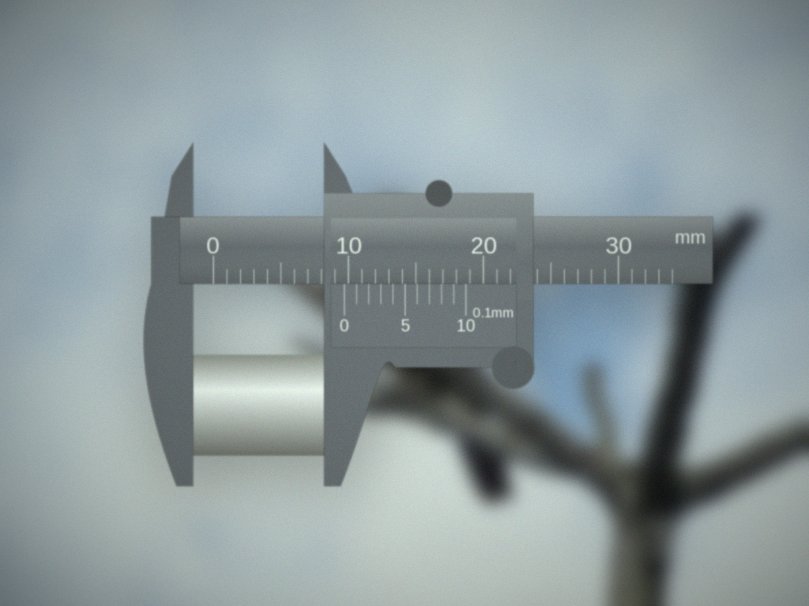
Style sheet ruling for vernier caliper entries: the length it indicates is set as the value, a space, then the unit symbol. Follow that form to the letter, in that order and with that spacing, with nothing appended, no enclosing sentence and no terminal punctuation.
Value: 9.7 mm
